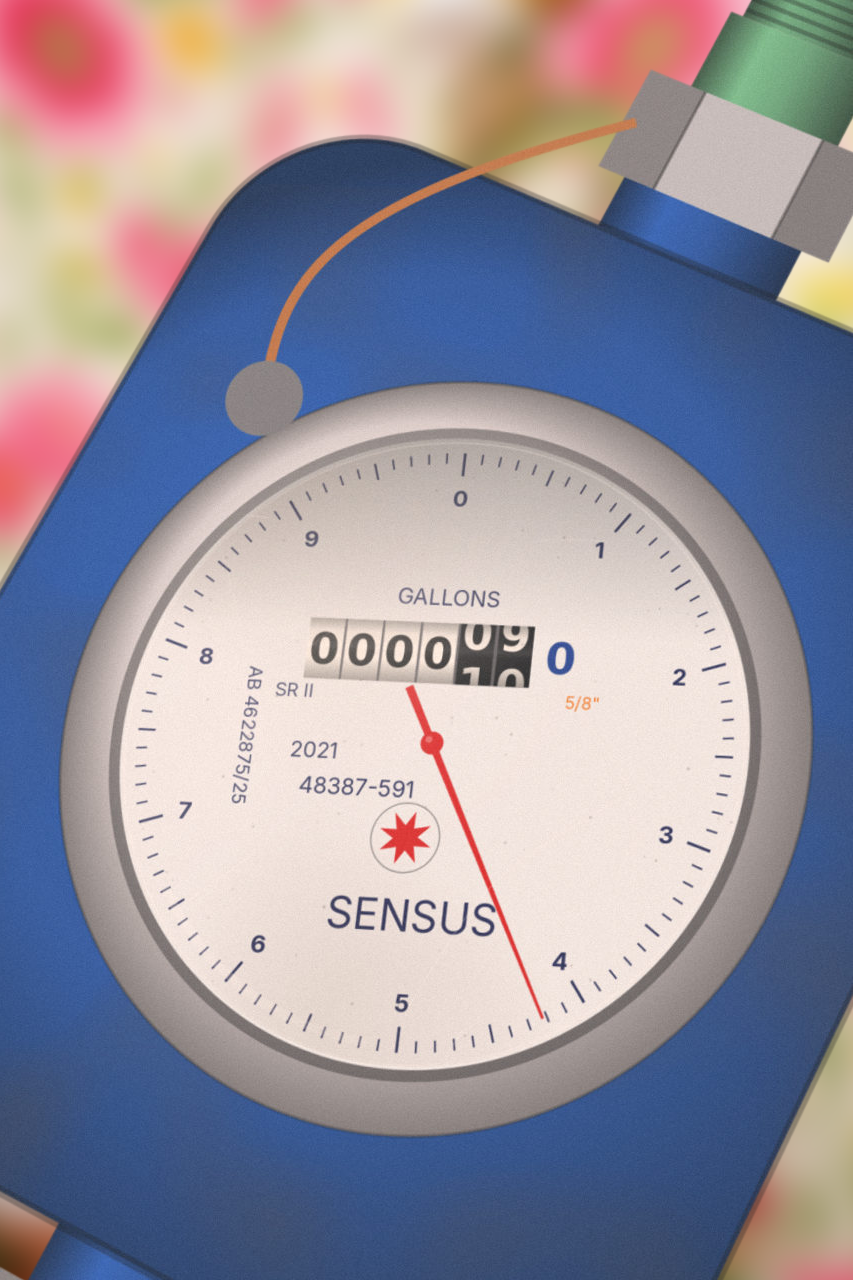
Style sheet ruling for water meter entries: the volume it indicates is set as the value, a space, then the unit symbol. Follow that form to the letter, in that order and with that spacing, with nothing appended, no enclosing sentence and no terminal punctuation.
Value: 94.2 gal
